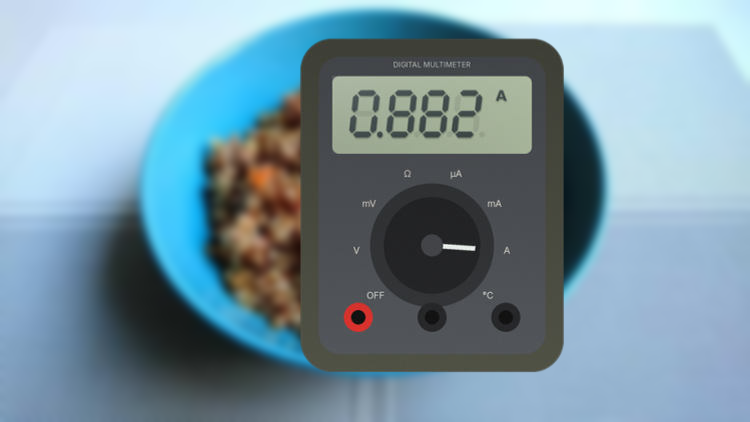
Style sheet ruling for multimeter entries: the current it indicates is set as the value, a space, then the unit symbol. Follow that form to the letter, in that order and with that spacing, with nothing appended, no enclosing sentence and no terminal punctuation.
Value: 0.882 A
